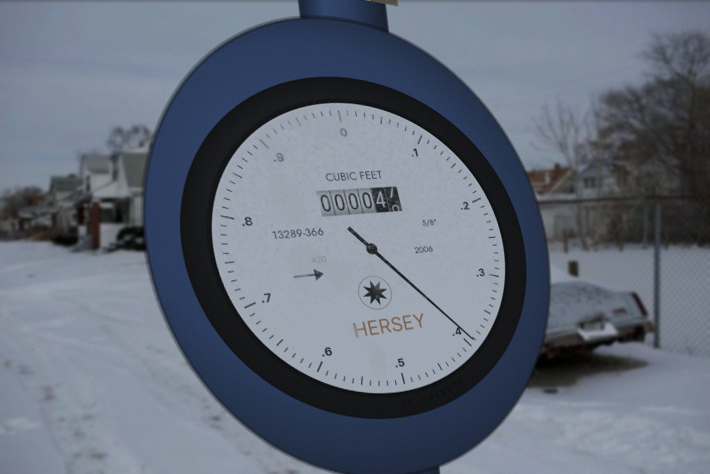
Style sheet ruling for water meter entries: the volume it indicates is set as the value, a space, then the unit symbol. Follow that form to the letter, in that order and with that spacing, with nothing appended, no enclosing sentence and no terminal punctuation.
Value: 47.39 ft³
